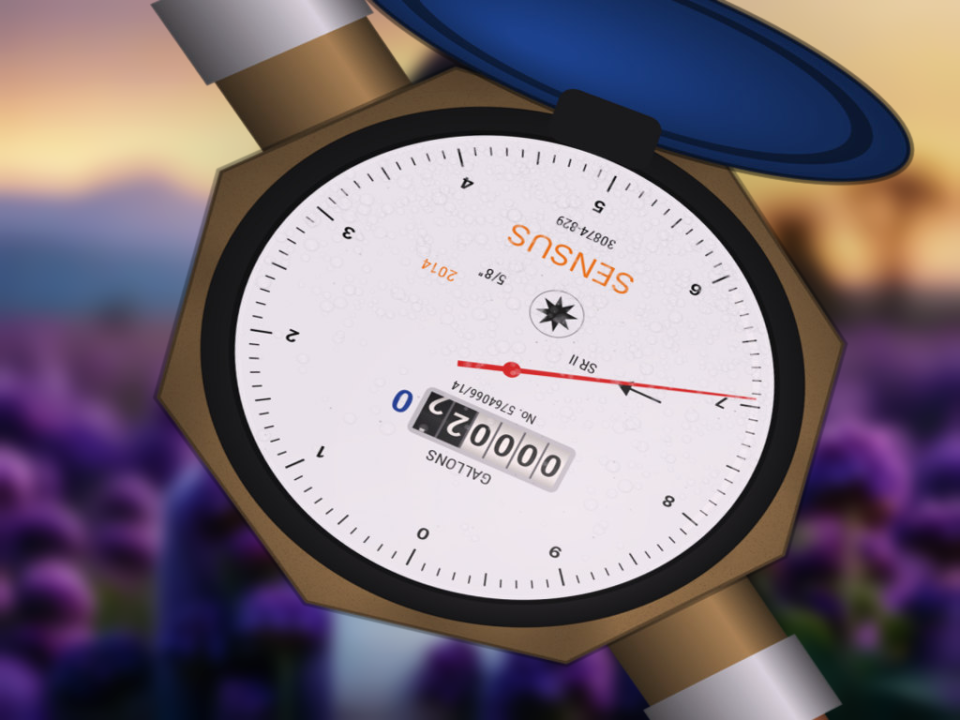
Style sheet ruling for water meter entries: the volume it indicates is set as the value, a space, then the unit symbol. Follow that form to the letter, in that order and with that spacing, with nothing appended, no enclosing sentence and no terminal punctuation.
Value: 216.9 gal
